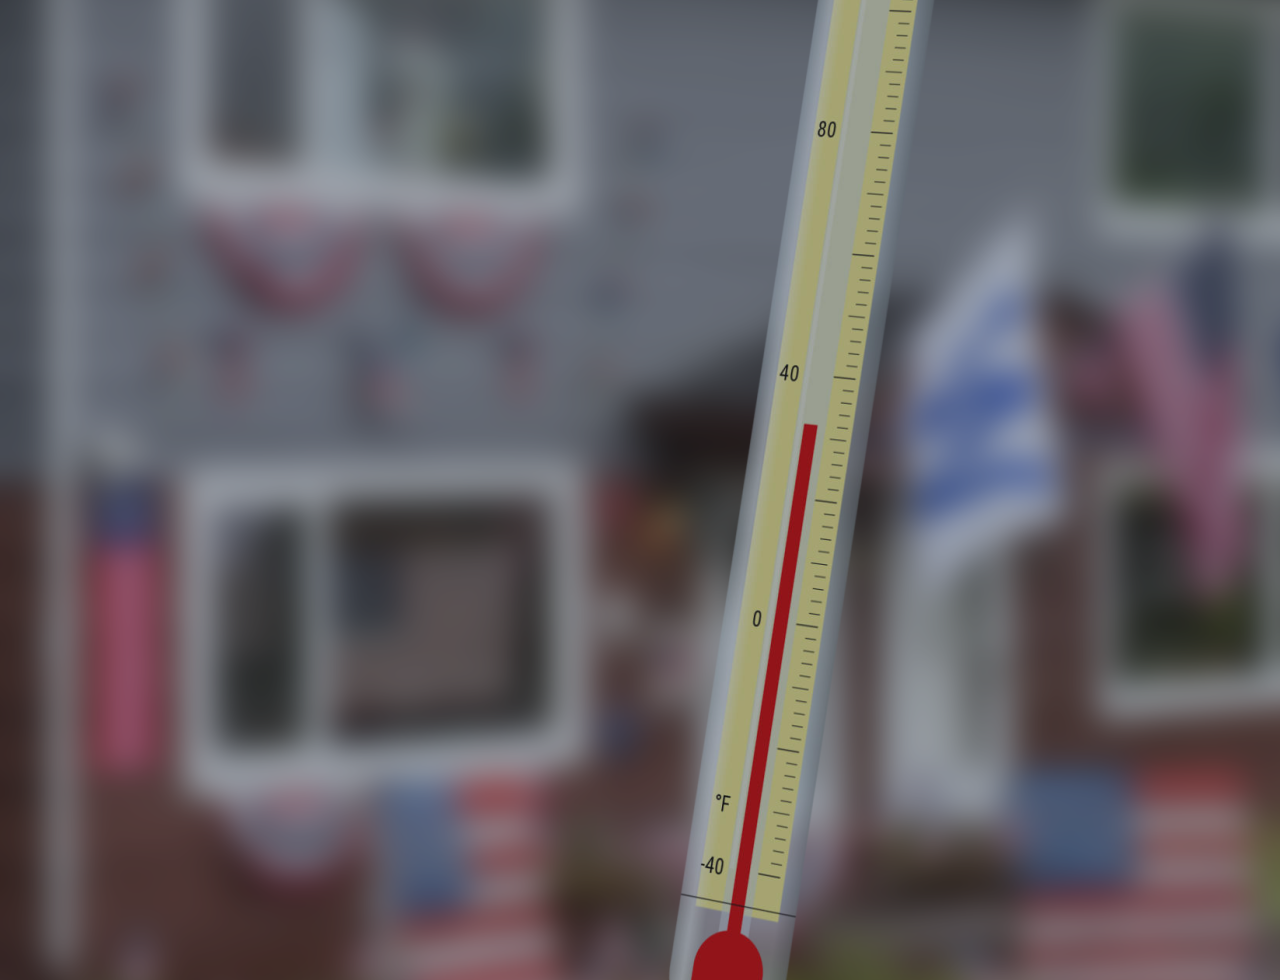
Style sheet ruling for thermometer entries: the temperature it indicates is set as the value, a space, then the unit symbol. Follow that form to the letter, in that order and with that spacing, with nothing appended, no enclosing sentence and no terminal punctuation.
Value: 32 °F
